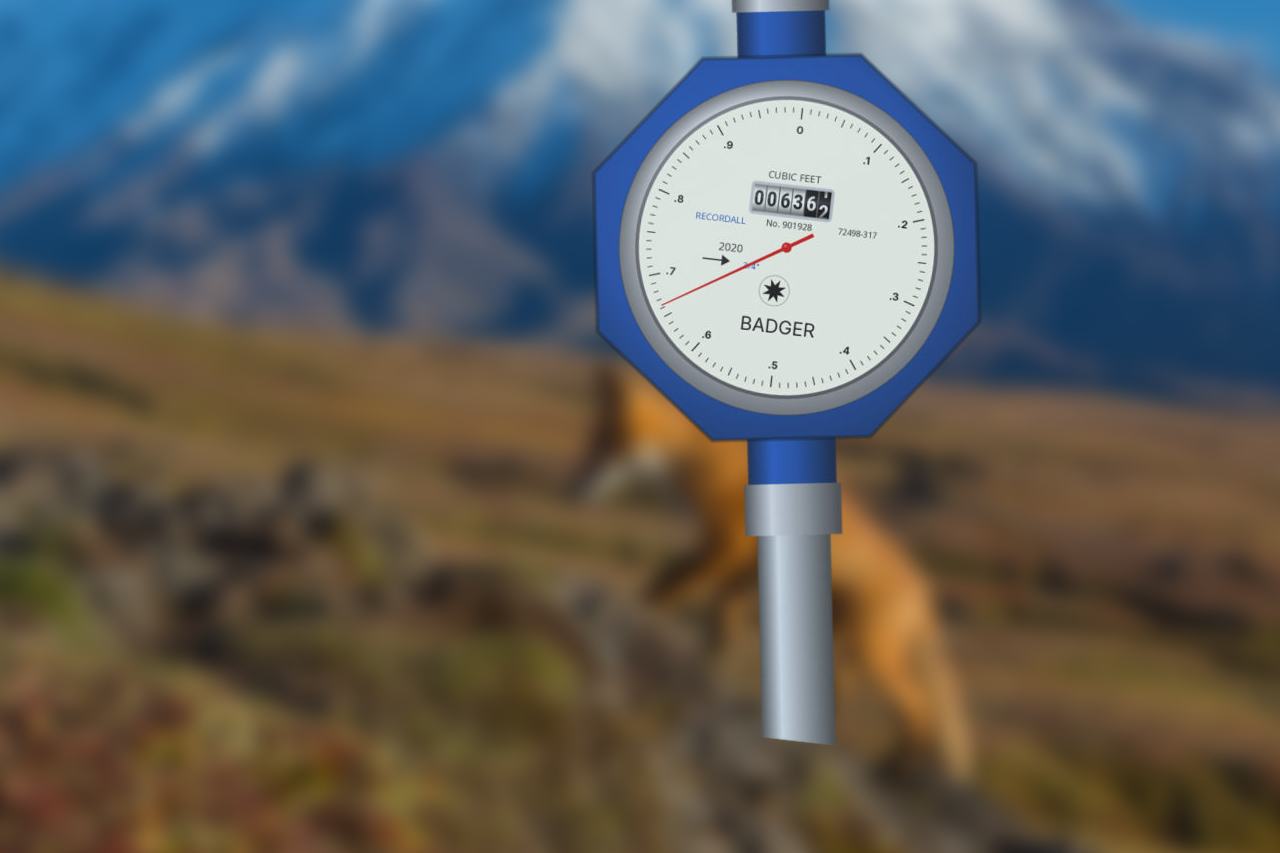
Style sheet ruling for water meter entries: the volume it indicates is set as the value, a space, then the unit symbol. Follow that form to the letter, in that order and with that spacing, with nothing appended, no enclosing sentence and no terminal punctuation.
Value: 6361.66 ft³
